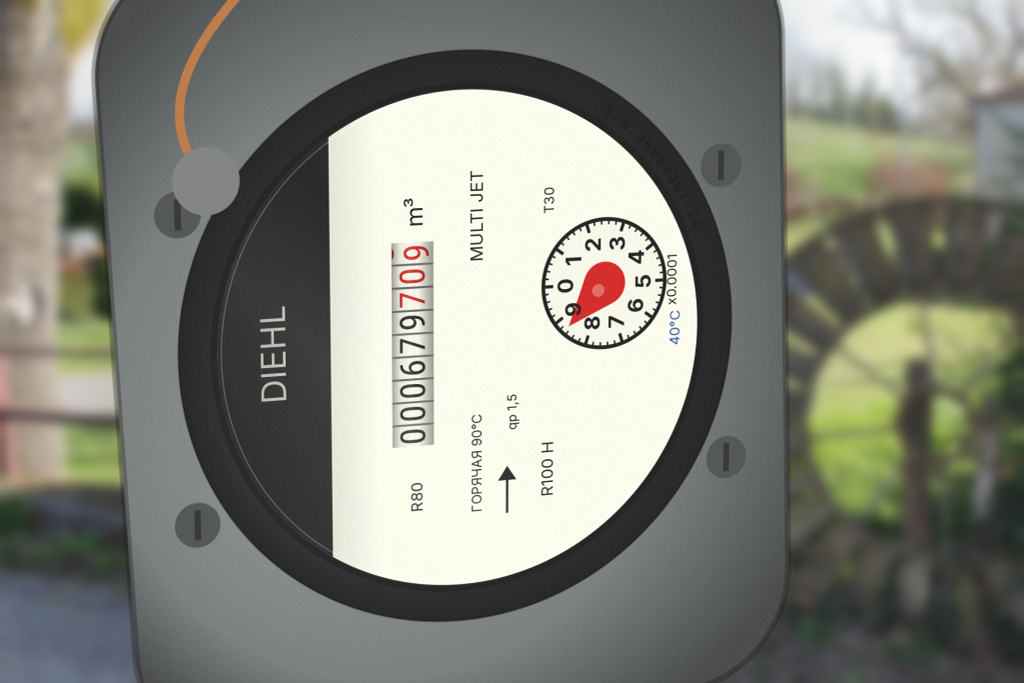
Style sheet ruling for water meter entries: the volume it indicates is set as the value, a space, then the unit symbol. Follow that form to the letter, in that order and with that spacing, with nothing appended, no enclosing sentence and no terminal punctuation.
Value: 679.7088 m³
